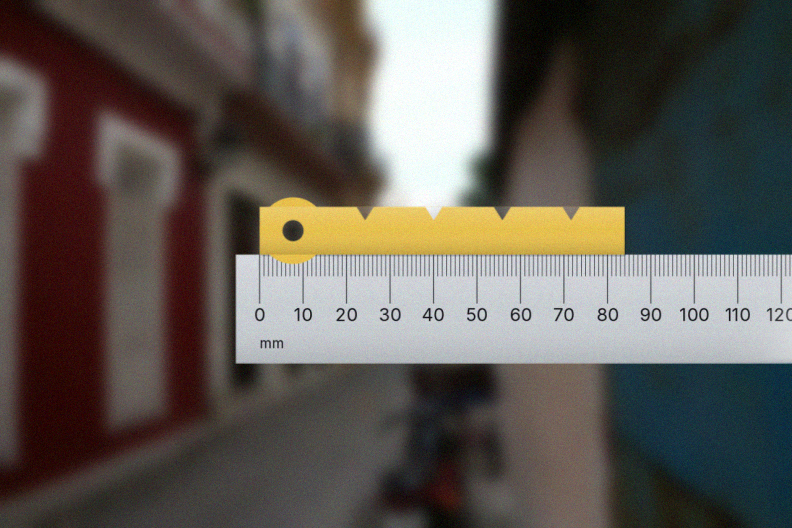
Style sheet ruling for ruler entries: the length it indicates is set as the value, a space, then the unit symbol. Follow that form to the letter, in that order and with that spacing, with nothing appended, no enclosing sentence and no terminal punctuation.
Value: 84 mm
